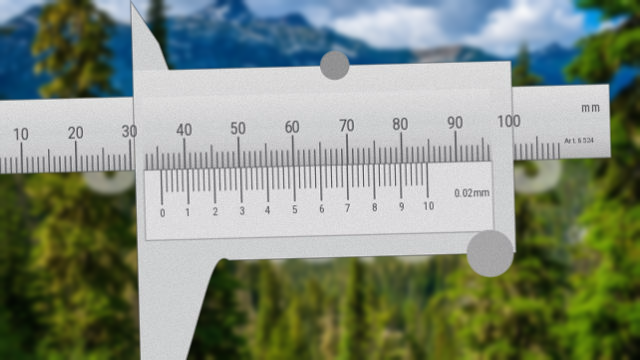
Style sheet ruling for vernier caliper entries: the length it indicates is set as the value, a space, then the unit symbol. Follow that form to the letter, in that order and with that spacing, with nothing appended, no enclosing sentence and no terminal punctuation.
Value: 35.6 mm
